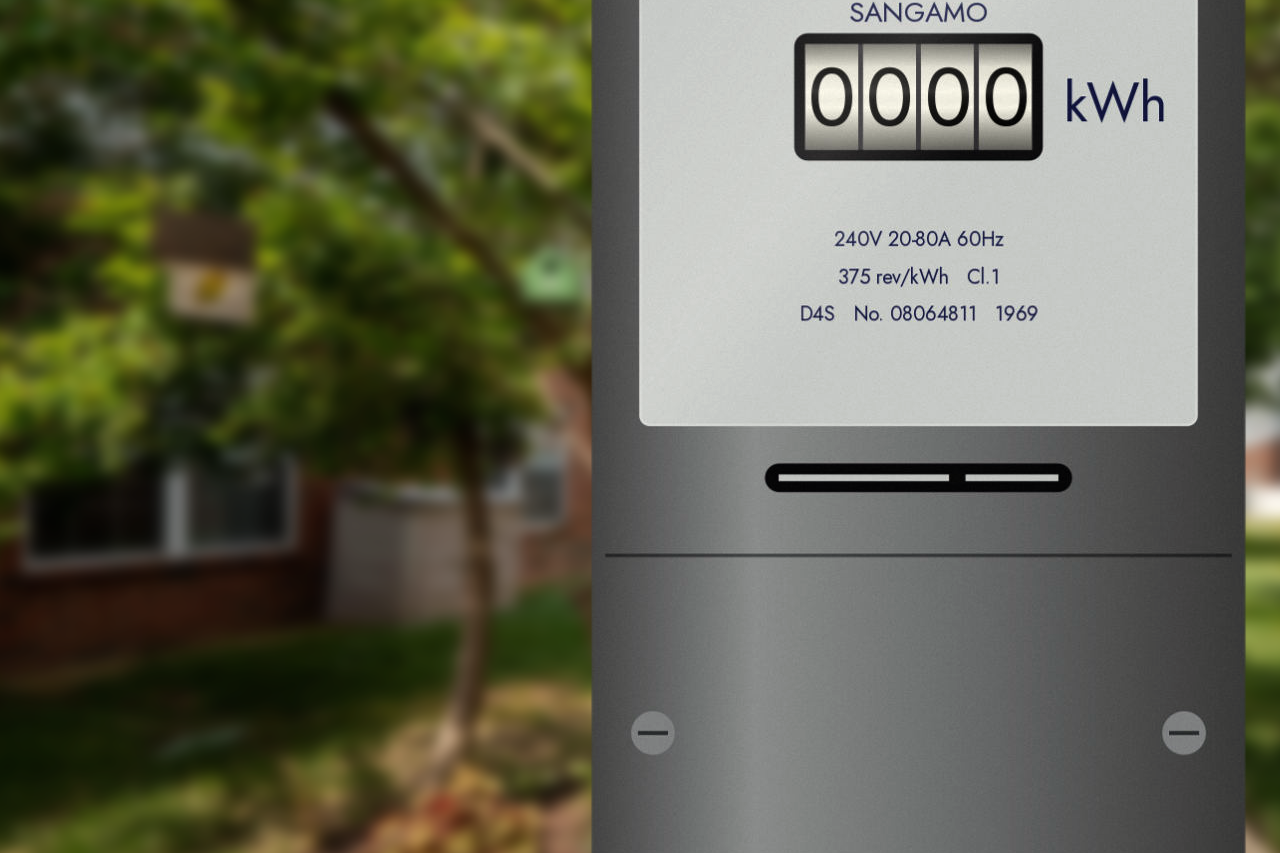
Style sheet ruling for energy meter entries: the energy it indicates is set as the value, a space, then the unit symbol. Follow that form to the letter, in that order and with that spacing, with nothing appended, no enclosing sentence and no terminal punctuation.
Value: 0 kWh
